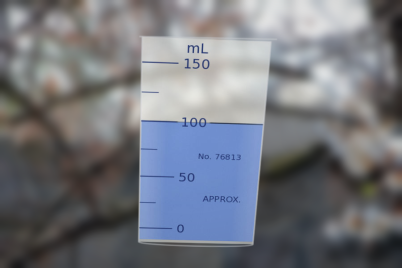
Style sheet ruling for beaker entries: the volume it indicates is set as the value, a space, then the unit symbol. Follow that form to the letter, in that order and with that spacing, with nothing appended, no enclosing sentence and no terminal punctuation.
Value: 100 mL
